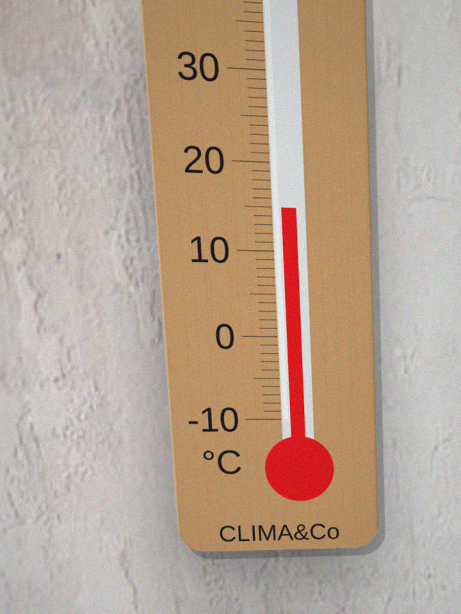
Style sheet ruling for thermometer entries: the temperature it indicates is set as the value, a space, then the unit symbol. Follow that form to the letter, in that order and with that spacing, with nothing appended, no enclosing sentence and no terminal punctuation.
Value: 15 °C
